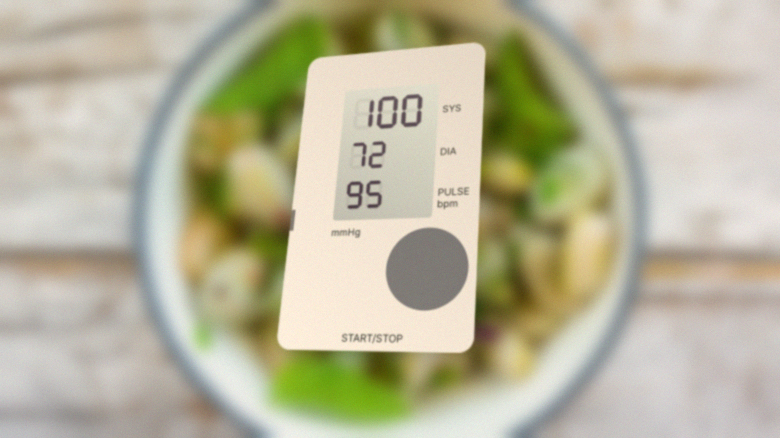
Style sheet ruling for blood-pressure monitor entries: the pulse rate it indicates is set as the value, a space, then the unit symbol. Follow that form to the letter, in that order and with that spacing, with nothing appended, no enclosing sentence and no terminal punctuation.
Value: 95 bpm
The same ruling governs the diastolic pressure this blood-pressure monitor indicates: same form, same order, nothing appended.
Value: 72 mmHg
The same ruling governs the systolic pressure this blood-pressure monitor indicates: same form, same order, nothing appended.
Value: 100 mmHg
